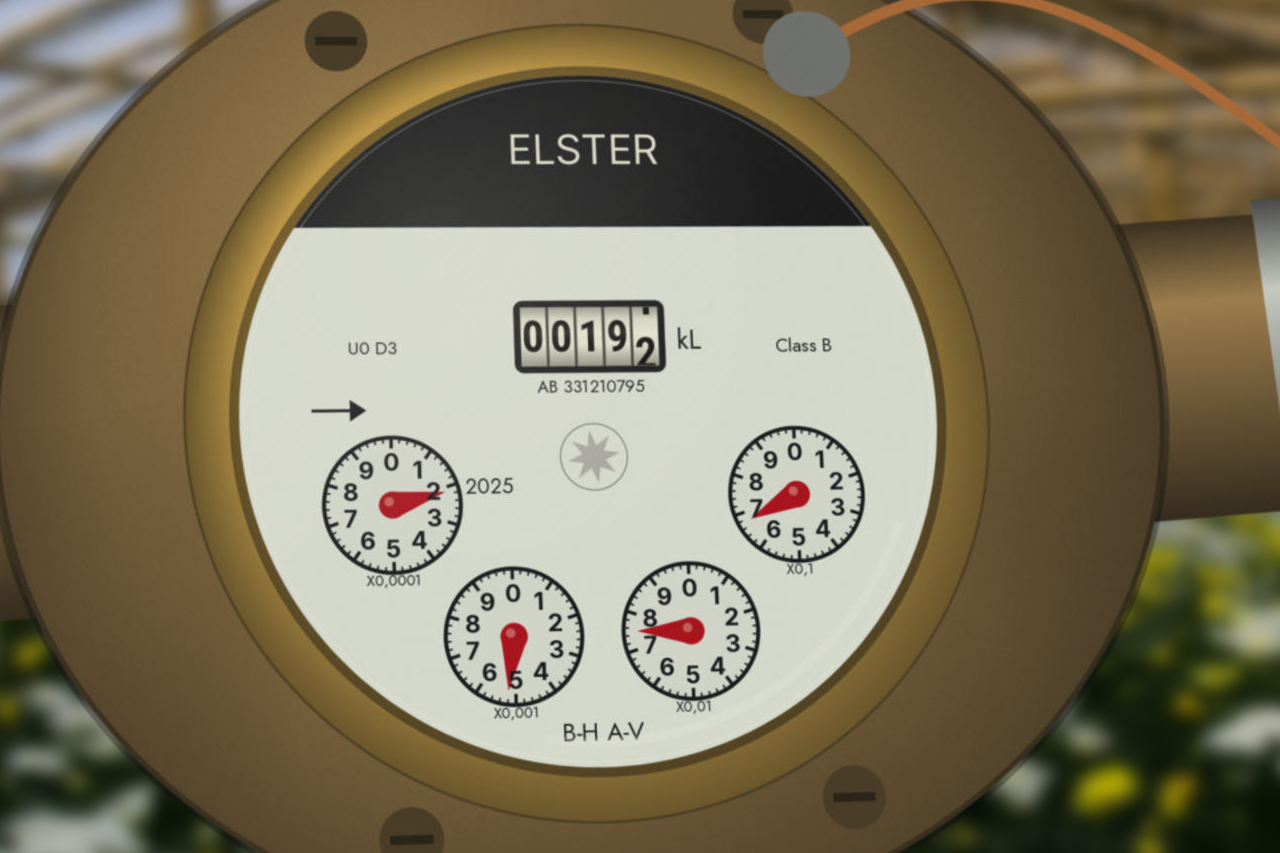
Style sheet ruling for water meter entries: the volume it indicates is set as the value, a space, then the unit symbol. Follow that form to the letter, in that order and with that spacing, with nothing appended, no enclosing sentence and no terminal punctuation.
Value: 191.6752 kL
